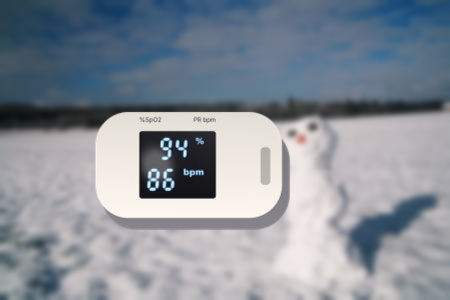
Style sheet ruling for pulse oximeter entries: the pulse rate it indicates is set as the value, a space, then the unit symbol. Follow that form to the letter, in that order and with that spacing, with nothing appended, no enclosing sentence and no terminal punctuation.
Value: 86 bpm
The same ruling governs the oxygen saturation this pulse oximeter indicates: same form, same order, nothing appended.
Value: 94 %
